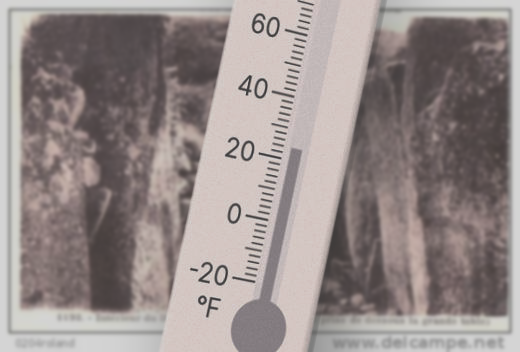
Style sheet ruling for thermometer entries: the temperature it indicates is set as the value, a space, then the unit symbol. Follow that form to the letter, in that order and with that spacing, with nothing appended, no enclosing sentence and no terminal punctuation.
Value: 24 °F
